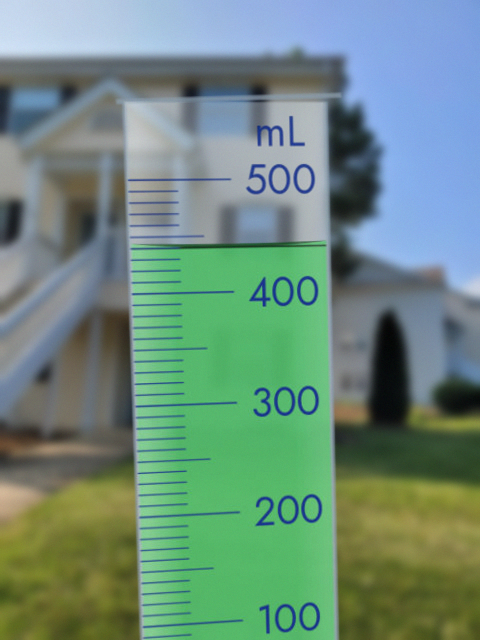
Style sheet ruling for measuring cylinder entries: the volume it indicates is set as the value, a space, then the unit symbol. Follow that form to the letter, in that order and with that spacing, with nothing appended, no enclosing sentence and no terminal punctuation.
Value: 440 mL
